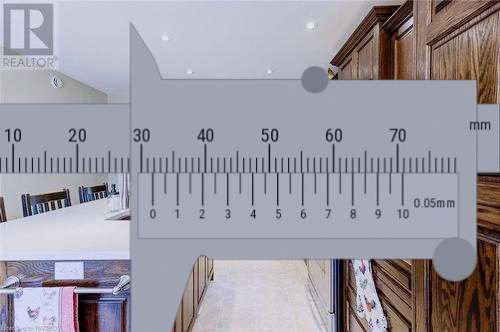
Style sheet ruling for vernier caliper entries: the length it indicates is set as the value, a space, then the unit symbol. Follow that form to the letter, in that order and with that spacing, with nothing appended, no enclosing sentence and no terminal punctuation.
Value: 31.8 mm
